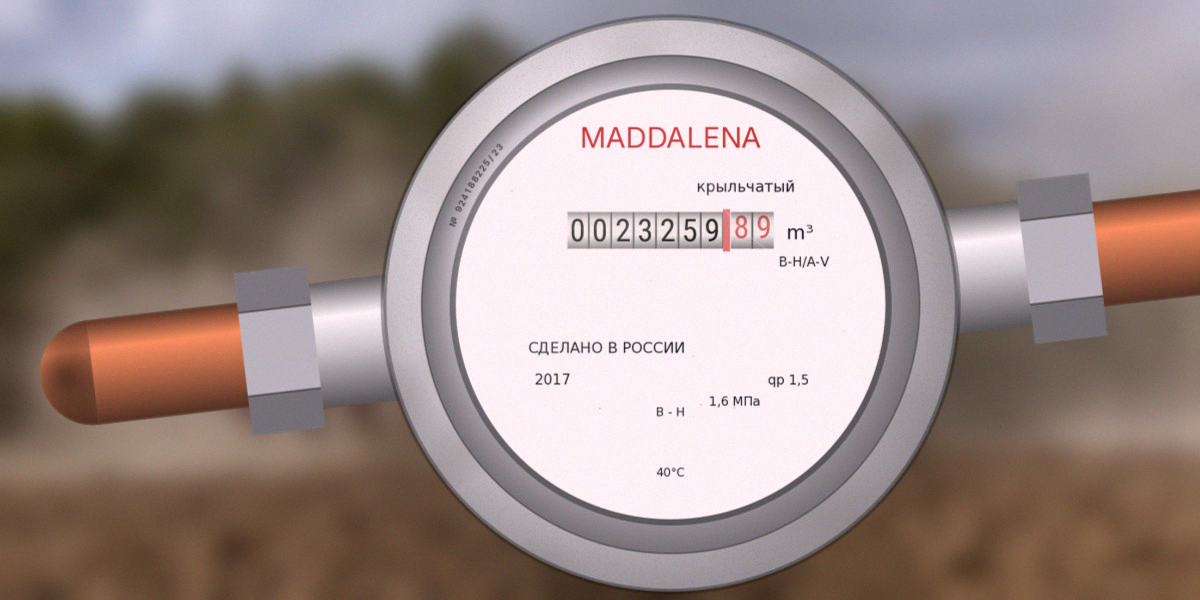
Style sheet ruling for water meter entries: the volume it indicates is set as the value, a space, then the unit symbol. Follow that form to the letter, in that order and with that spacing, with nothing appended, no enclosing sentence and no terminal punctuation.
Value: 23259.89 m³
